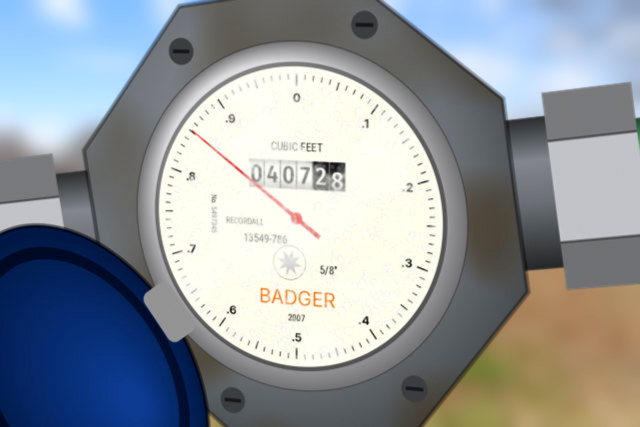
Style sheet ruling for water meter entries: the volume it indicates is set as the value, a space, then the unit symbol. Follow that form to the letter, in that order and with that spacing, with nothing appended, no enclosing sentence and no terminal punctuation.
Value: 40727.85 ft³
